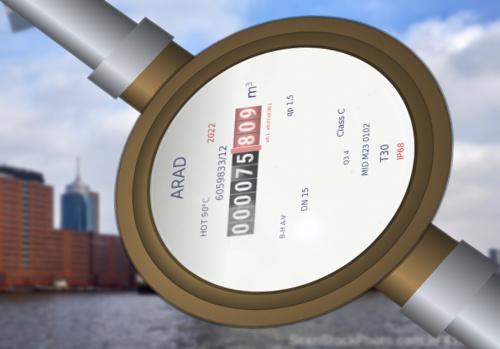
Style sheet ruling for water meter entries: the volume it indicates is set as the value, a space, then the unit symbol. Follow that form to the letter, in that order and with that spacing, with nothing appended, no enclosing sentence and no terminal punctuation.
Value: 75.809 m³
